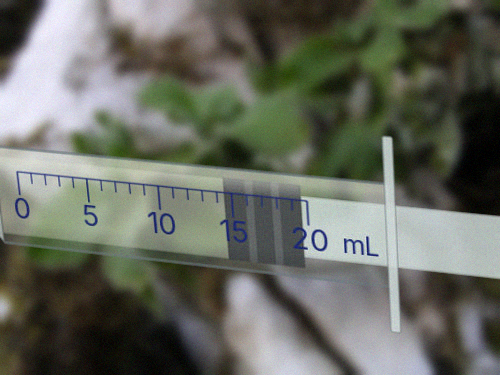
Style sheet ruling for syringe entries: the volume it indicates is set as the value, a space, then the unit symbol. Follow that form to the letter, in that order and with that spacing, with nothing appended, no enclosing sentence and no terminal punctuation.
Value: 14.5 mL
